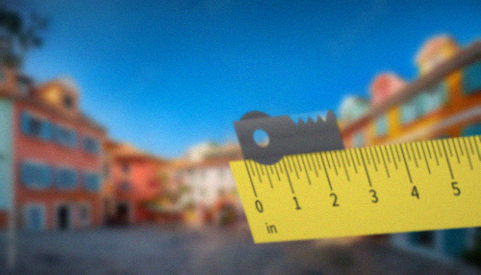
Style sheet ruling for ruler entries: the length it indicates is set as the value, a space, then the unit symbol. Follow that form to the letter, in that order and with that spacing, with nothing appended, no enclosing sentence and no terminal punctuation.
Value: 2.625 in
